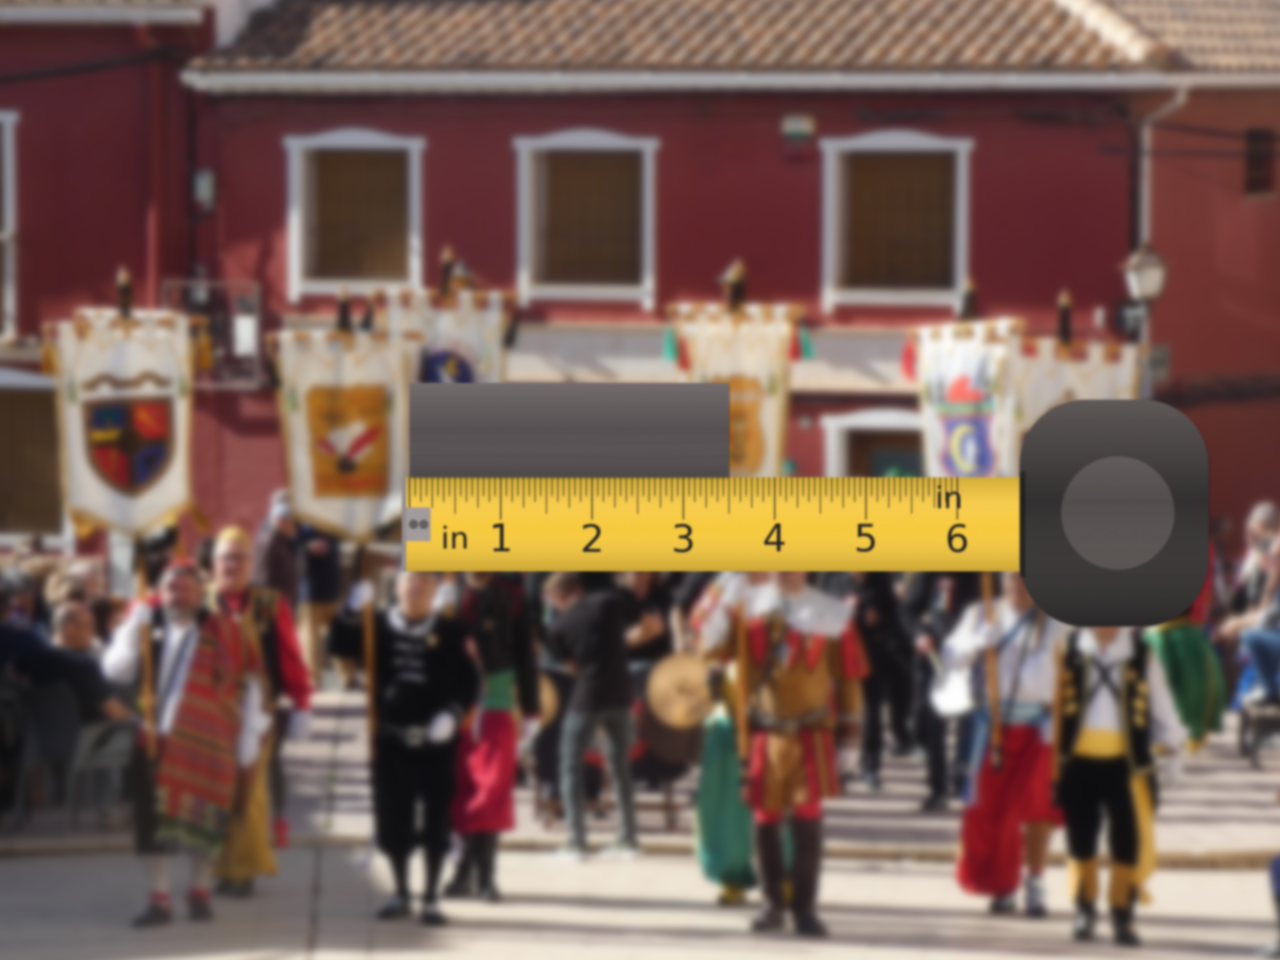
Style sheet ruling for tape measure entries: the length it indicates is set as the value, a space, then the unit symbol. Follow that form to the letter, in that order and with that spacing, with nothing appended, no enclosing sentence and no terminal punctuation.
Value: 3.5 in
